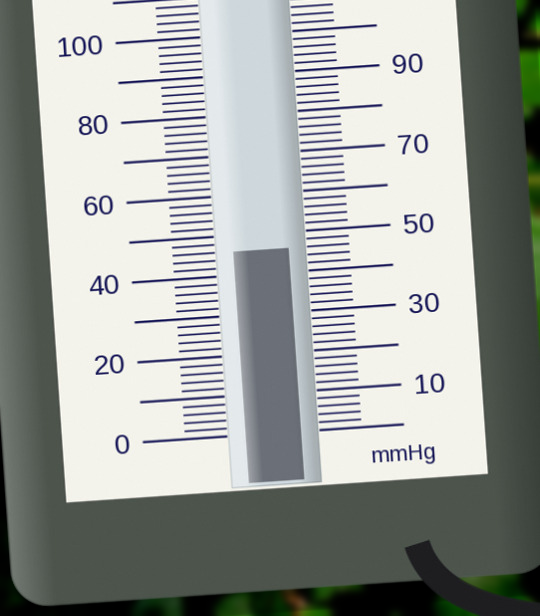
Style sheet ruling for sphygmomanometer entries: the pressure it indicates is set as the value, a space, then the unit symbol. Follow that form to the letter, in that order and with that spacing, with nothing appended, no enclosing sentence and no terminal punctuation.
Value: 46 mmHg
